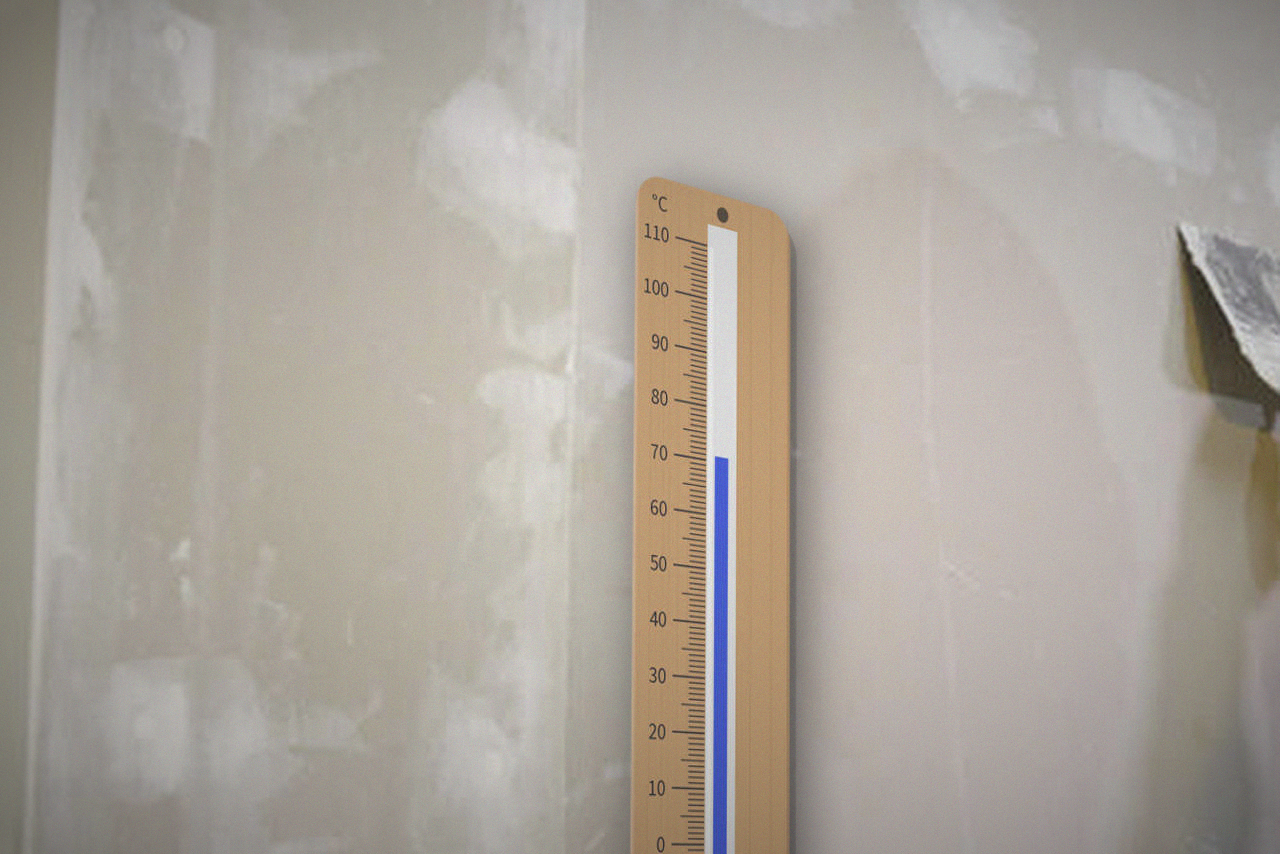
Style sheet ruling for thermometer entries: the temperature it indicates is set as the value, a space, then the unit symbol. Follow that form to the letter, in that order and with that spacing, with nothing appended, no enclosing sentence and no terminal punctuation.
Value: 71 °C
